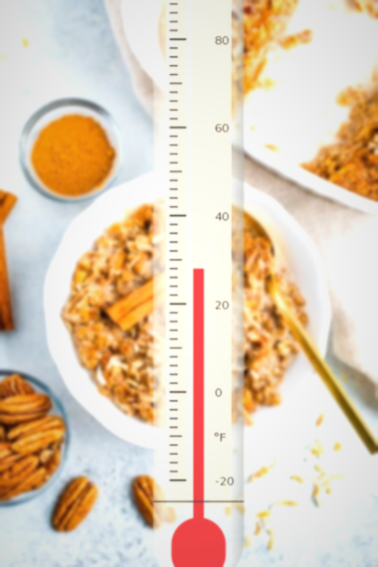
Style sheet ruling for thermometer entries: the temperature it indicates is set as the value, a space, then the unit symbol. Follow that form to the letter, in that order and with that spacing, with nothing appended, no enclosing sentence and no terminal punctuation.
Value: 28 °F
